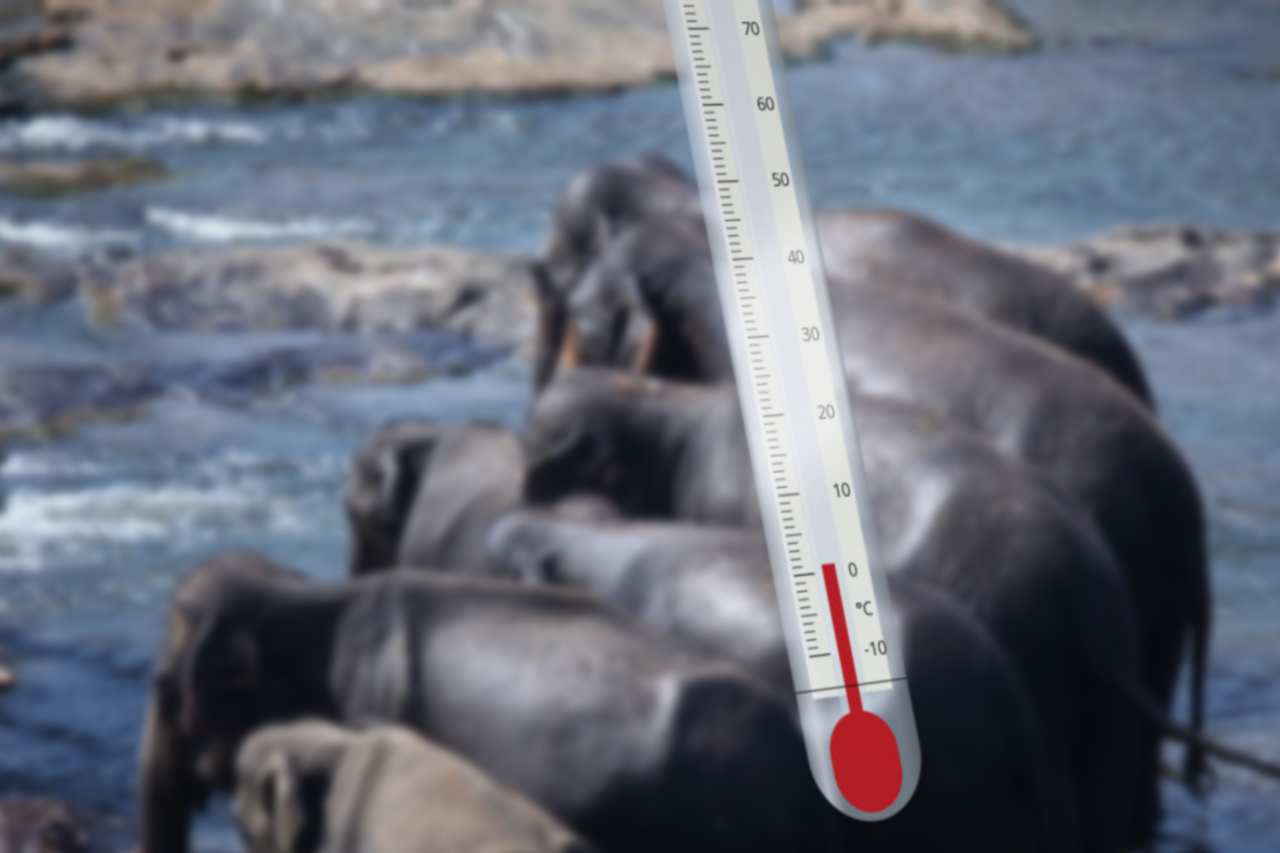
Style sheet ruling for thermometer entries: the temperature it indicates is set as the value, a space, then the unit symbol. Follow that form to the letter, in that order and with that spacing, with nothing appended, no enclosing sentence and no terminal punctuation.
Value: 1 °C
